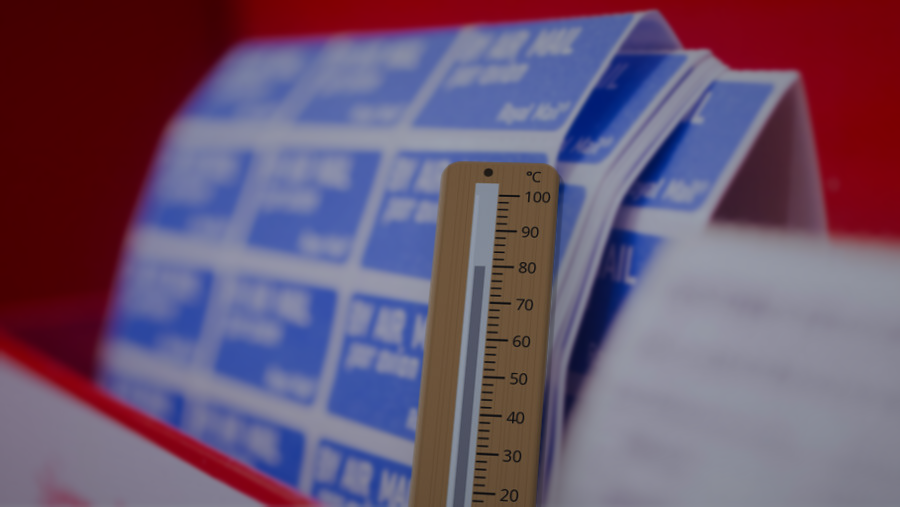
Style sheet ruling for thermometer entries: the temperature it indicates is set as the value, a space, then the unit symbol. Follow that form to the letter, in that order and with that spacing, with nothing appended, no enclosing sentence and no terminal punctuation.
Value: 80 °C
